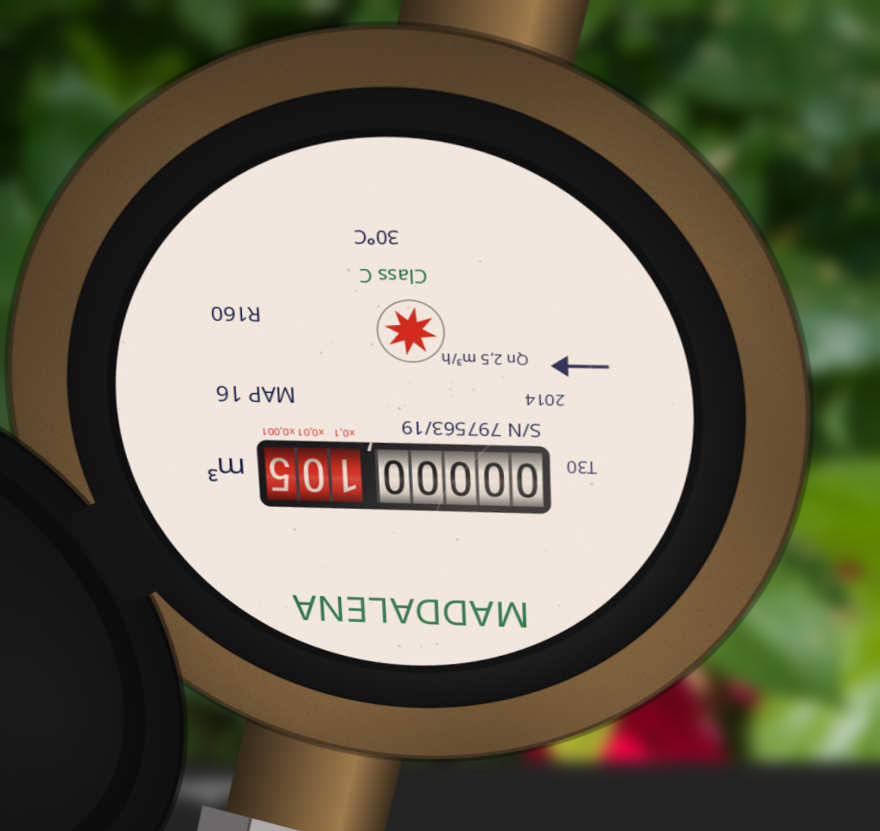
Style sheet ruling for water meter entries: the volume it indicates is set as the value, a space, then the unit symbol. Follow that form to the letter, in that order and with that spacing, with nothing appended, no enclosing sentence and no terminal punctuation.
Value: 0.105 m³
